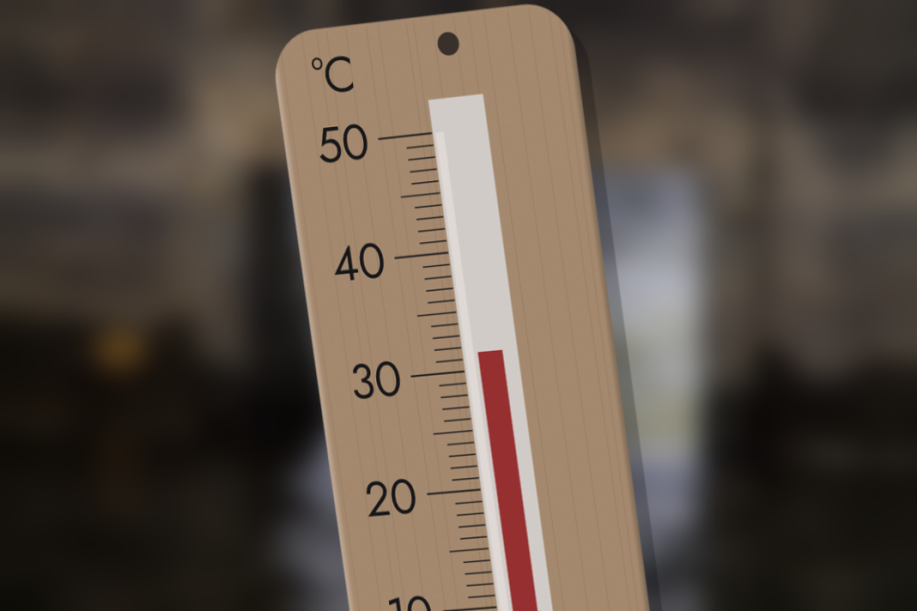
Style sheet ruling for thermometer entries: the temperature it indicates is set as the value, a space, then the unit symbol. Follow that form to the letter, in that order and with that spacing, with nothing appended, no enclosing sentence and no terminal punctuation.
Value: 31.5 °C
